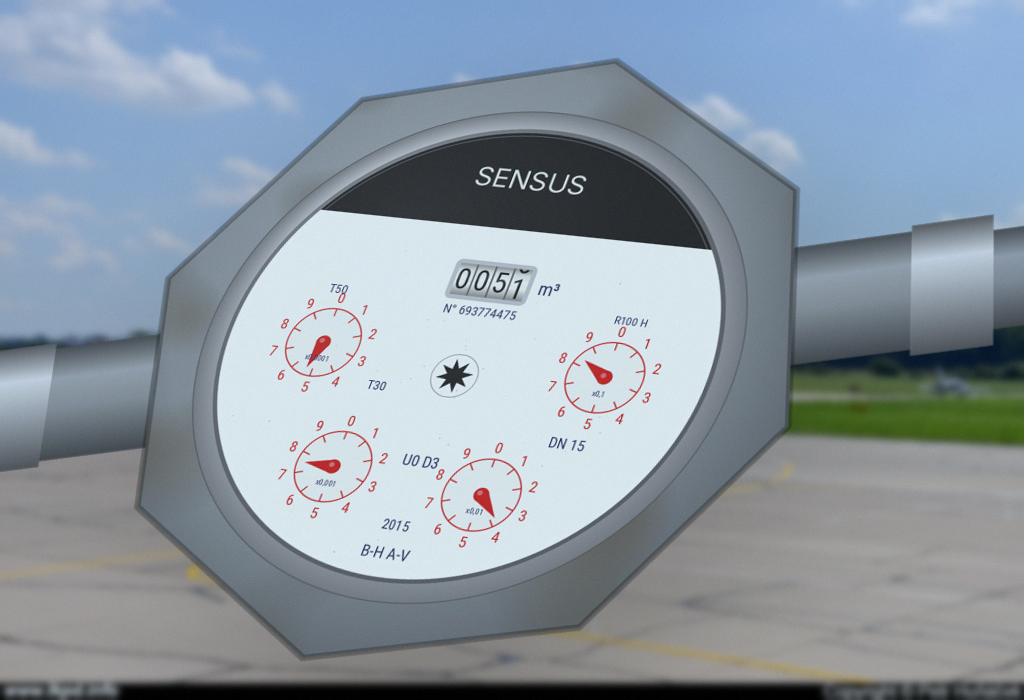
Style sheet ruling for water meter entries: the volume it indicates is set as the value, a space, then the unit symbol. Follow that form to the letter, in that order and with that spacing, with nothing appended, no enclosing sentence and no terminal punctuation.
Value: 50.8375 m³
